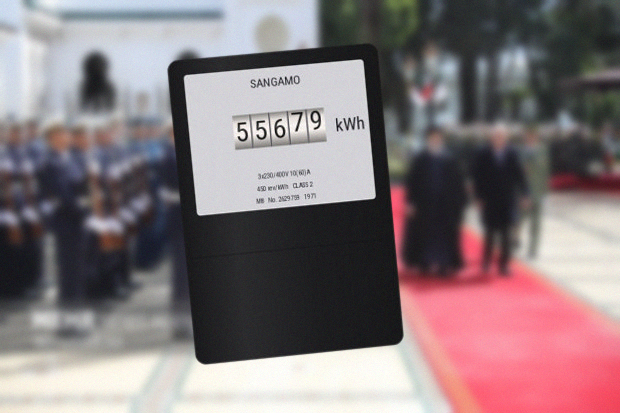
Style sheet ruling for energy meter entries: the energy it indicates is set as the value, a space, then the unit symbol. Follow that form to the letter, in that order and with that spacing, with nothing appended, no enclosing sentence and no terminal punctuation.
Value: 55679 kWh
